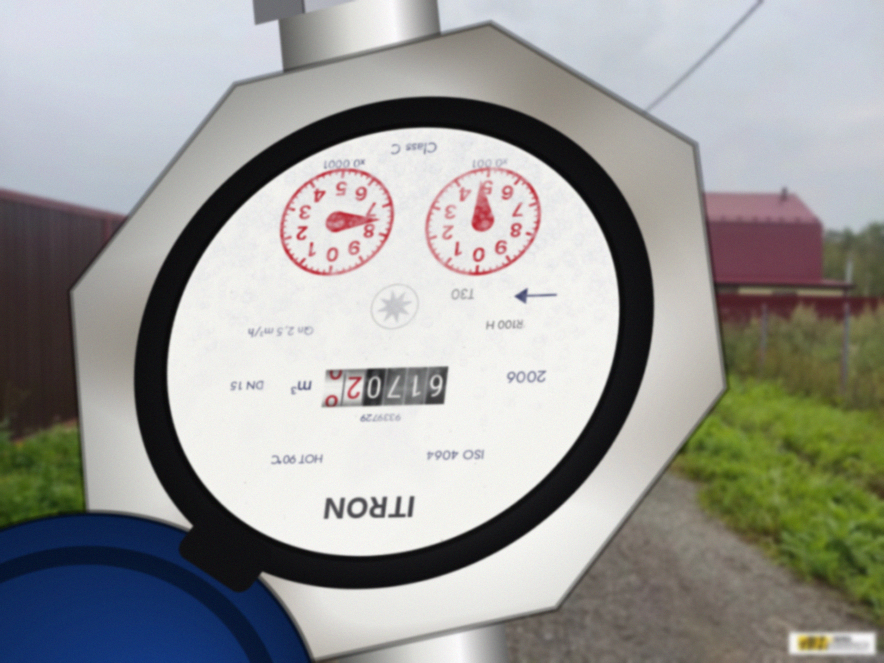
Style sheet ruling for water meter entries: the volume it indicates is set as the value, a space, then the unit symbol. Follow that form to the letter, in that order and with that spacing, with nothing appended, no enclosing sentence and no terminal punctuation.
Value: 6170.2847 m³
